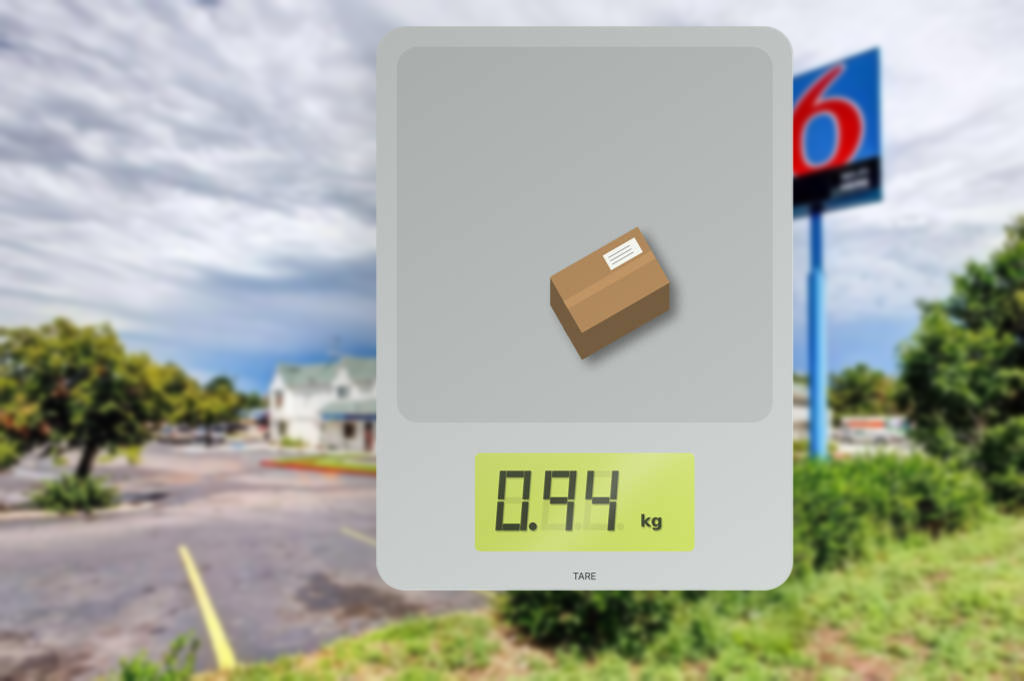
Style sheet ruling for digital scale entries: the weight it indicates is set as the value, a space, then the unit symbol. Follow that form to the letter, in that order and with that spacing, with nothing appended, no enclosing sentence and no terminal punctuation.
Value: 0.94 kg
